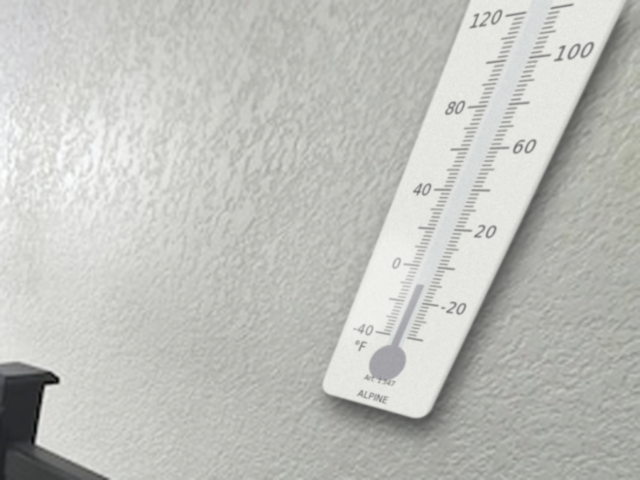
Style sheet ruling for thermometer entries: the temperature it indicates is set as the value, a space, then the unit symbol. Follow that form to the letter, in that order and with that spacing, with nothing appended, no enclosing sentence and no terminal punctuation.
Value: -10 °F
